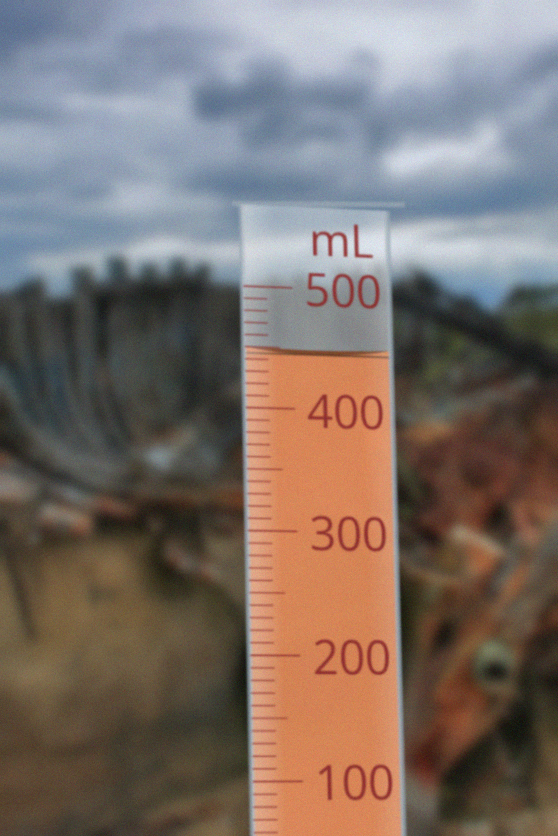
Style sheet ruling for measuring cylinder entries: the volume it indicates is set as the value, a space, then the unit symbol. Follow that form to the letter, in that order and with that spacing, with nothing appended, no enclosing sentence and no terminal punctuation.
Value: 445 mL
